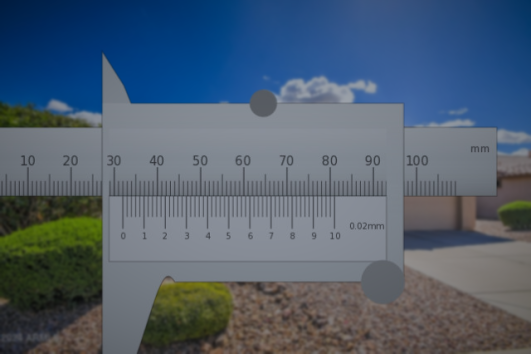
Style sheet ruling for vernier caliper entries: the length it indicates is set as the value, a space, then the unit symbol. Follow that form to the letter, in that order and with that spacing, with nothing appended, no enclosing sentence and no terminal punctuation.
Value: 32.0 mm
